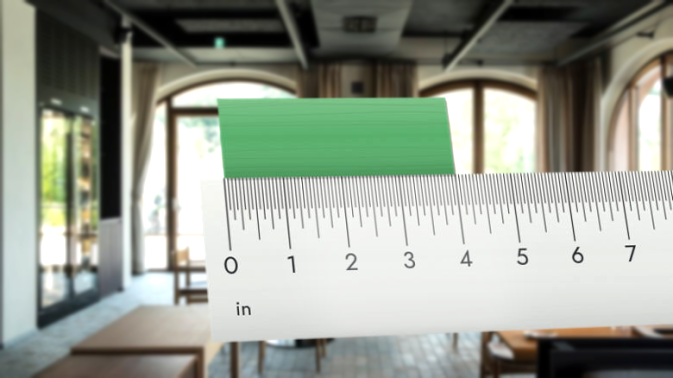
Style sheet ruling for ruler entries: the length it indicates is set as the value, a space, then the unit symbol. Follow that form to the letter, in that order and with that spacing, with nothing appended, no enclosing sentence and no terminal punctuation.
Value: 4 in
